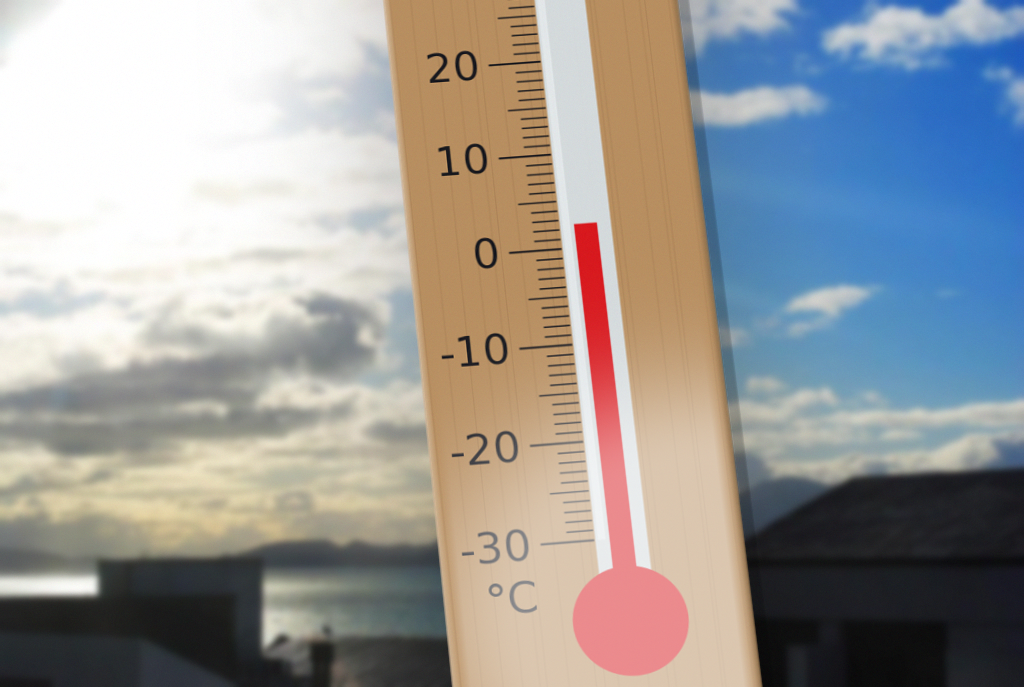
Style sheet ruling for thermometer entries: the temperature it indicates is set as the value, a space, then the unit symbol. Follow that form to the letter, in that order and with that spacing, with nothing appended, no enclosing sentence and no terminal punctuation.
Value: 2.5 °C
